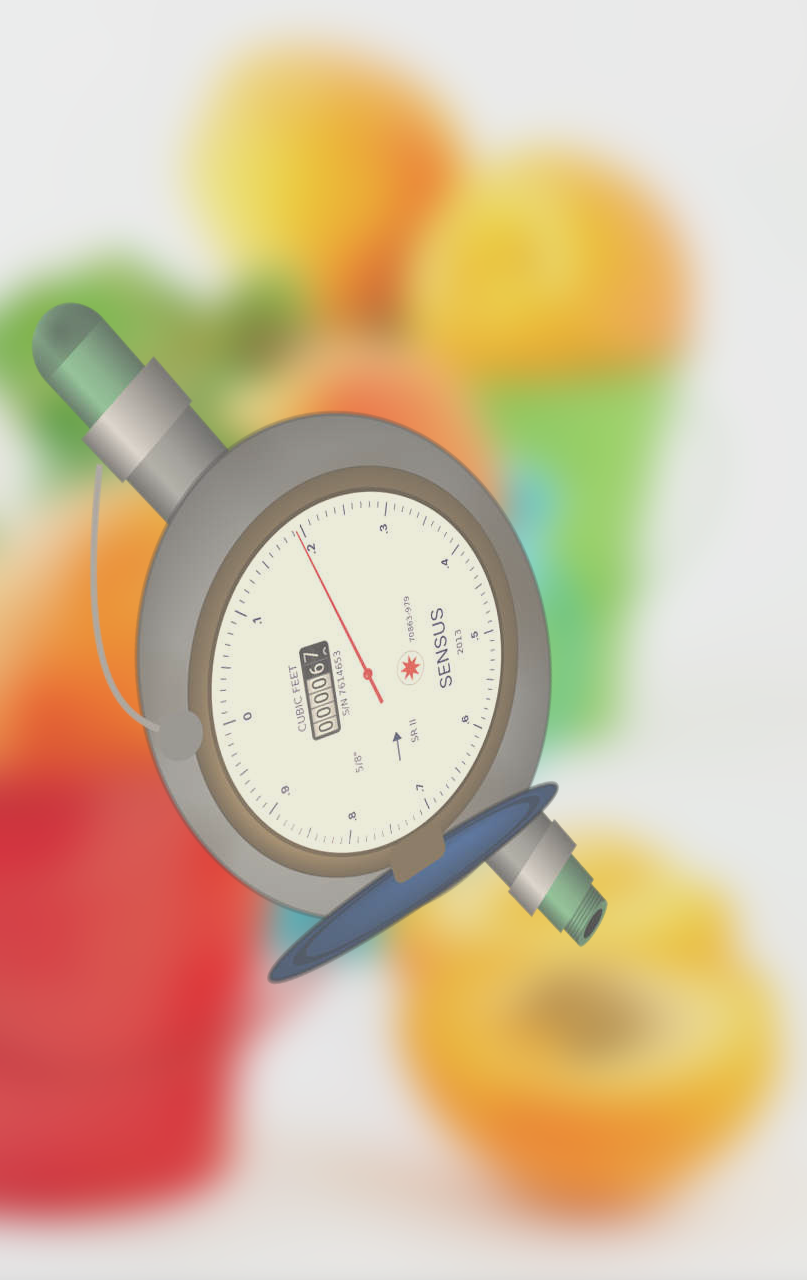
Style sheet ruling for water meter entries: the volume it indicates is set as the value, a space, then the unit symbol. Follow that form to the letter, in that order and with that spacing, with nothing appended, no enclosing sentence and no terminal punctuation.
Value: 67.19 ft³
